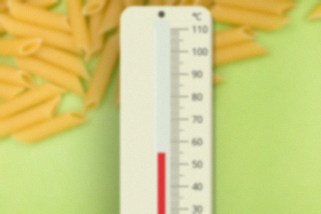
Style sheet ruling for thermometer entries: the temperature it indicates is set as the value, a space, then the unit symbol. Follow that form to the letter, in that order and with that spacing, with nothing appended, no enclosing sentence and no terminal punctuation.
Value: 55 °C
